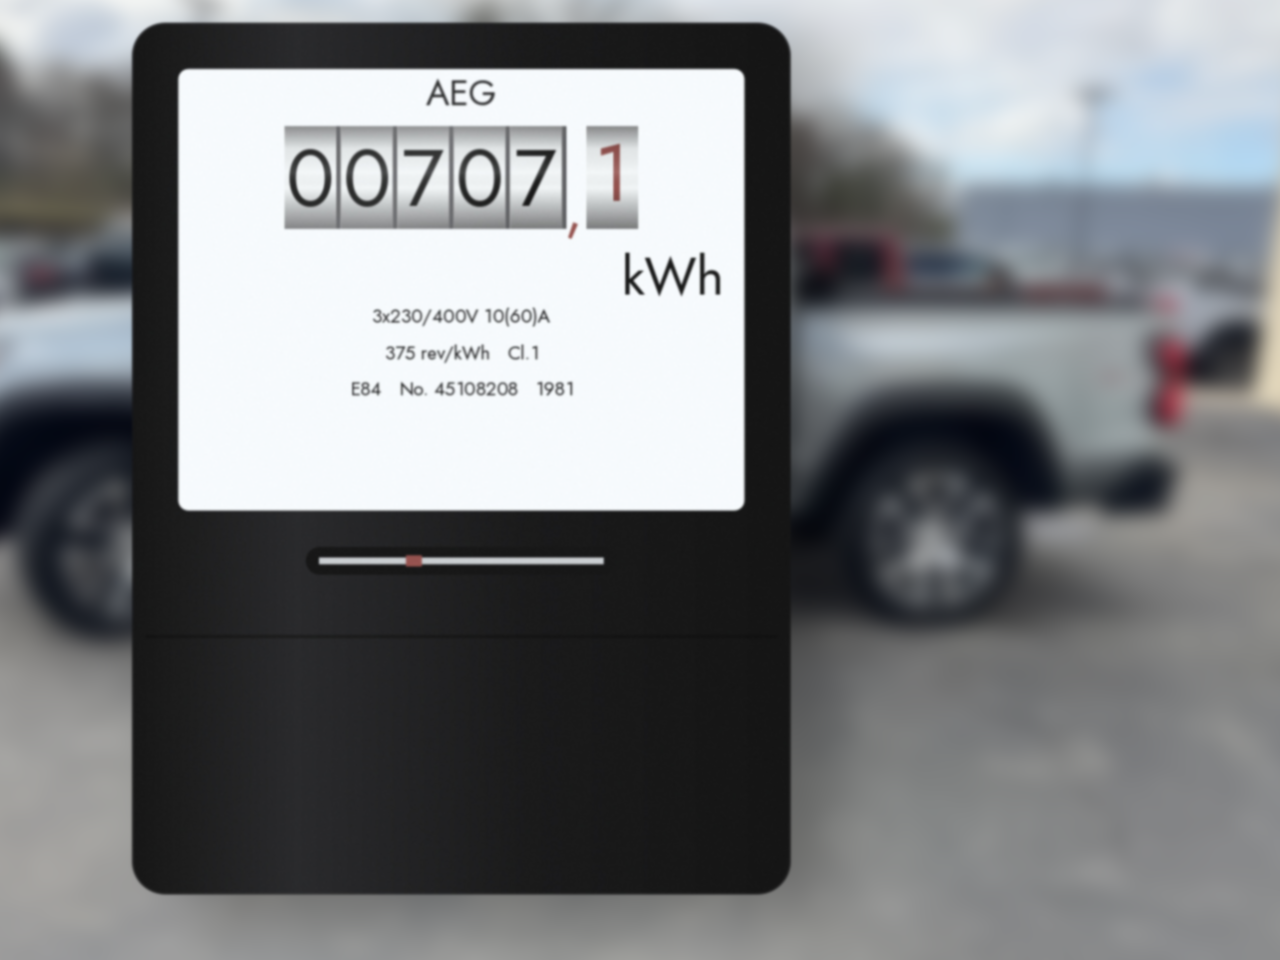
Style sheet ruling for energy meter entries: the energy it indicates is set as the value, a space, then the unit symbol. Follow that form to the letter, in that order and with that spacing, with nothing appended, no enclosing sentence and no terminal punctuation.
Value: 707.1 kWh
